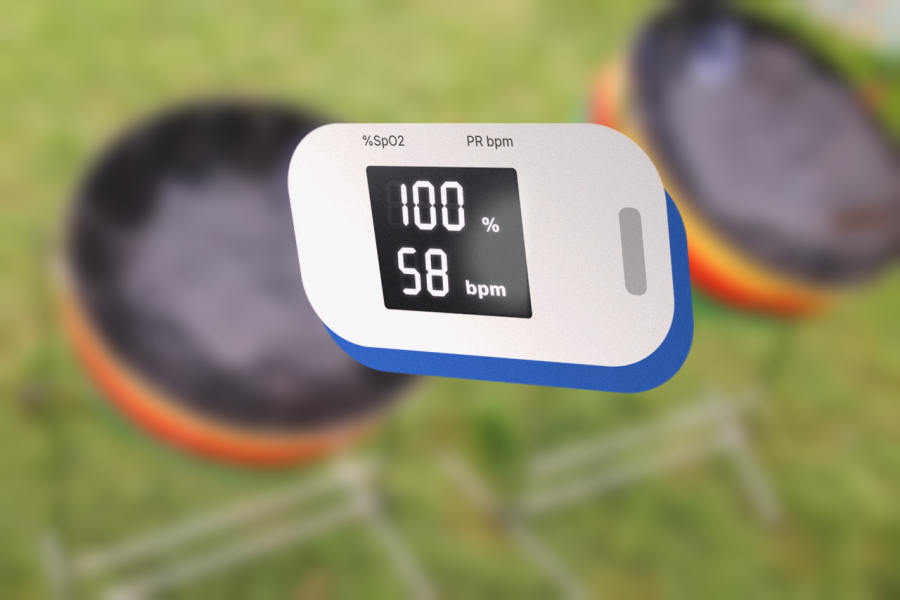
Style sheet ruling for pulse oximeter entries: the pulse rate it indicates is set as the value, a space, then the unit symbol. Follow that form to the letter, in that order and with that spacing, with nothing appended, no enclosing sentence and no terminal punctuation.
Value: 58 bpm
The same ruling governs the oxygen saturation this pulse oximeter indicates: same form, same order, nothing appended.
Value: 100 %
